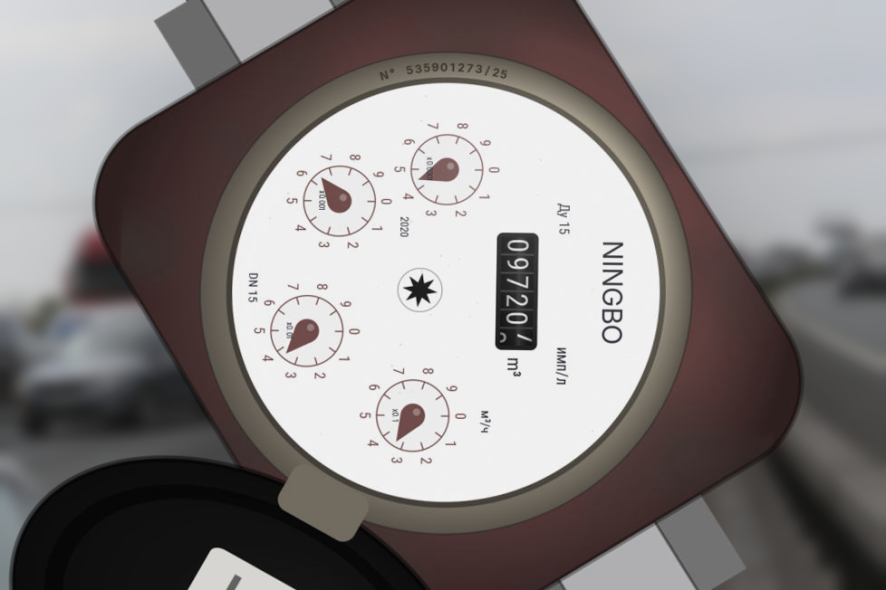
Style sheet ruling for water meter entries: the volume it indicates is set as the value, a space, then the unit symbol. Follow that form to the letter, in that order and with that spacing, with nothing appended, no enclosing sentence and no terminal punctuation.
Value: 97207.3364 m³
